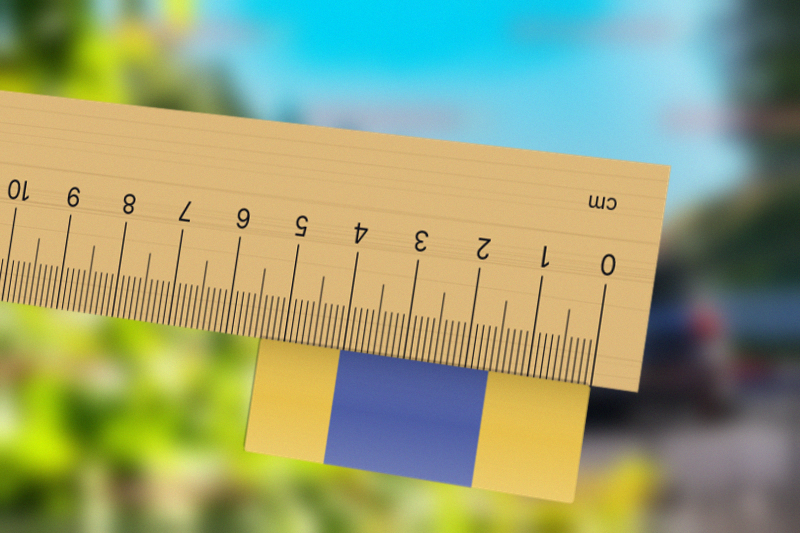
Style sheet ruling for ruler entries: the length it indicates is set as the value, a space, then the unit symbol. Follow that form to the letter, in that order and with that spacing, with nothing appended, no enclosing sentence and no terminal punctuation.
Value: 5.4 cm
